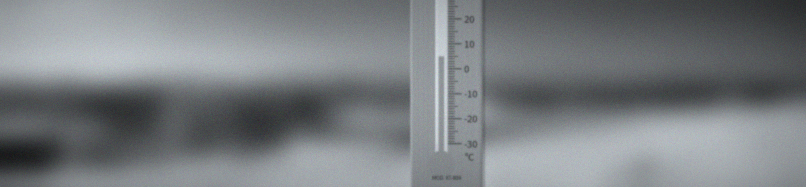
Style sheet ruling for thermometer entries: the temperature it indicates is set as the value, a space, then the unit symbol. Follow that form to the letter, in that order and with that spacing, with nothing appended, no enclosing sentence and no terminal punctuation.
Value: 5 °C
